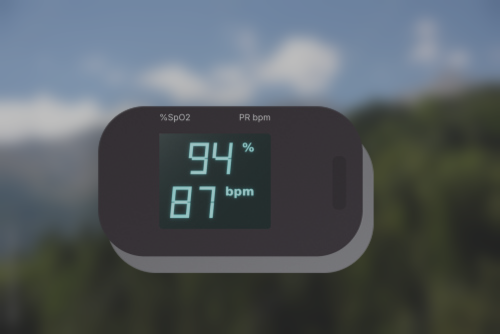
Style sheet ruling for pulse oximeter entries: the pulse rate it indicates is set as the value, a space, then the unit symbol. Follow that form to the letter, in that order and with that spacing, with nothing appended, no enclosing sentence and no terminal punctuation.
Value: 87 bpm
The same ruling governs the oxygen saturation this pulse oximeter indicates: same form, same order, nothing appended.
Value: 94 %
